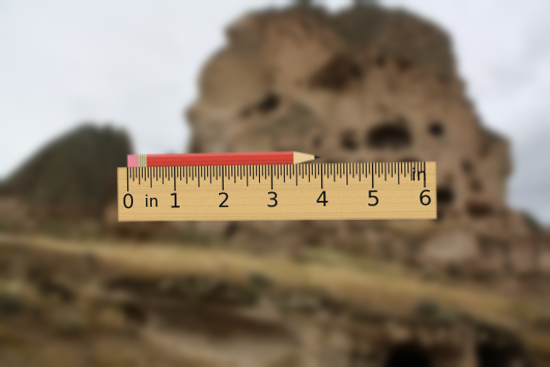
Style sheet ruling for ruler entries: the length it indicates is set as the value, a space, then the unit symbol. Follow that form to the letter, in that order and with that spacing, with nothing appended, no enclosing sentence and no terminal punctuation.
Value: 4 in
